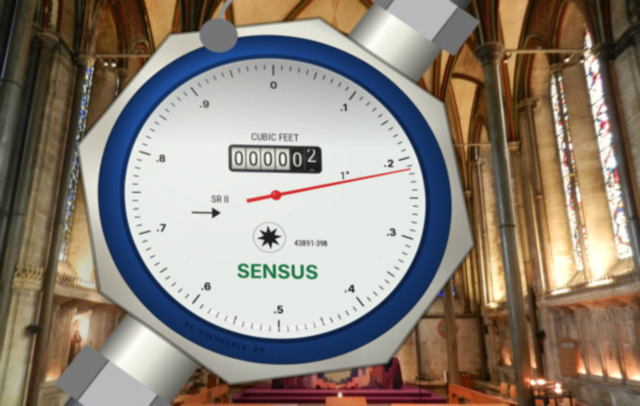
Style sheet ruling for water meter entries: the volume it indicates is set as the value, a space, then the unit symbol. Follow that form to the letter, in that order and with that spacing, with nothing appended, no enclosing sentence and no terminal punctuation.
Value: 2.21 ft³
